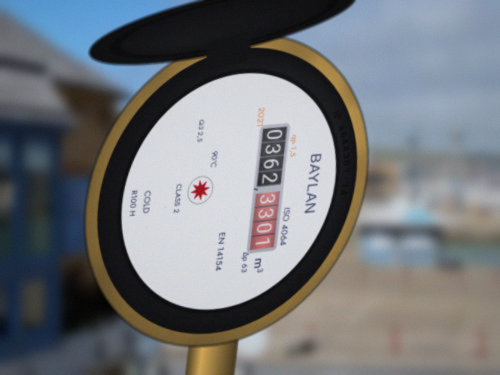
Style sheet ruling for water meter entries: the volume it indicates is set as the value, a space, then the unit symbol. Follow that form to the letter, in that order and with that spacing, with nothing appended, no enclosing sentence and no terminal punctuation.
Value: 362.3301 m³
